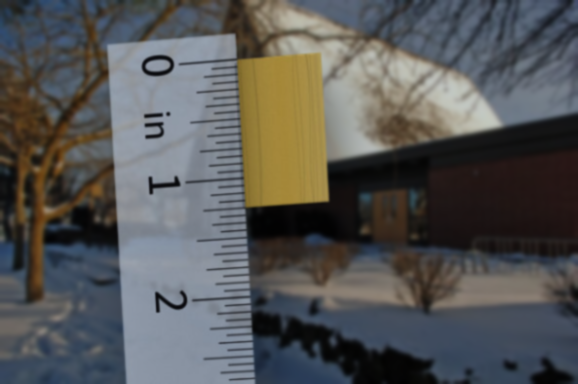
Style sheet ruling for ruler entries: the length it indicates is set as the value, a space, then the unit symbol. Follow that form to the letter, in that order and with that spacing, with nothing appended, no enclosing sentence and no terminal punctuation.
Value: 1.25 in
